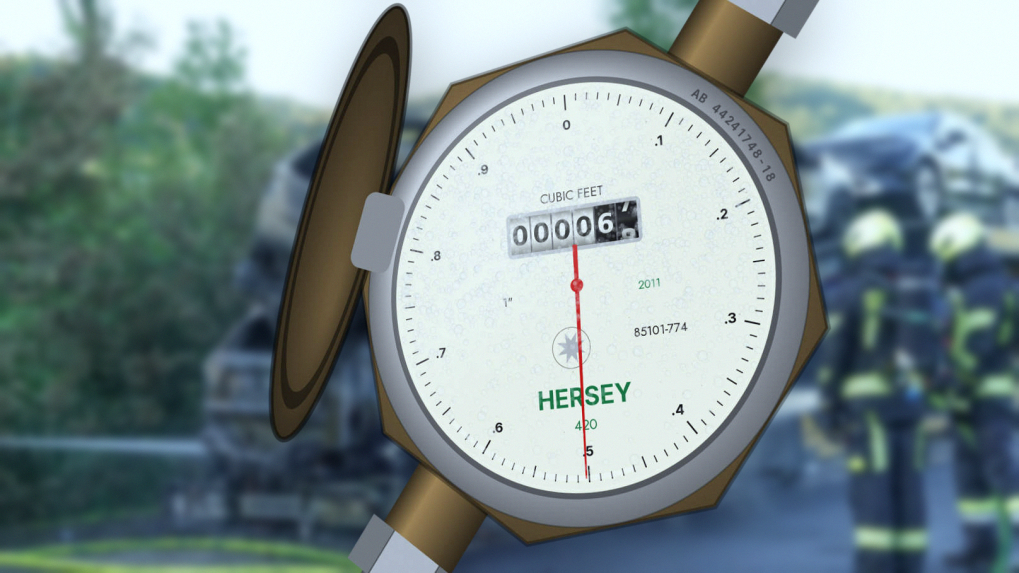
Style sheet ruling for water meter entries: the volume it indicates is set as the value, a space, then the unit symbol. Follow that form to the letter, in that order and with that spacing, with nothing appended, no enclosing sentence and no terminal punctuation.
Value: 67.50 ft³
